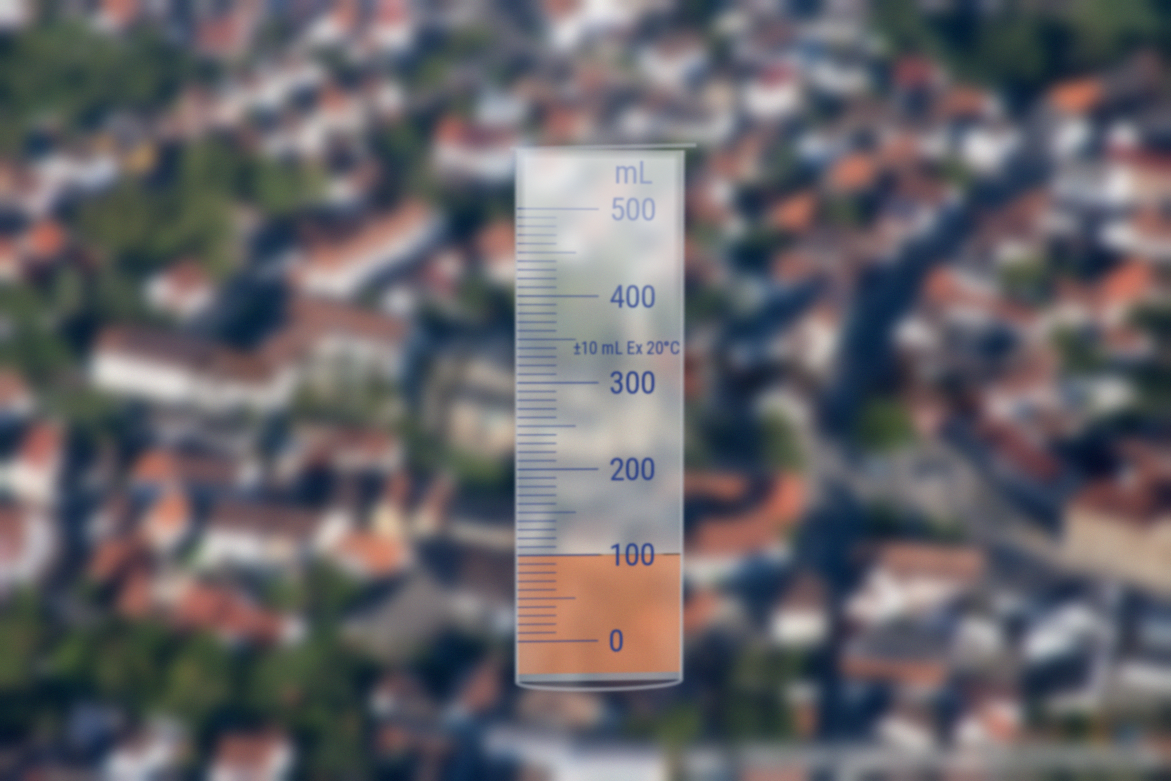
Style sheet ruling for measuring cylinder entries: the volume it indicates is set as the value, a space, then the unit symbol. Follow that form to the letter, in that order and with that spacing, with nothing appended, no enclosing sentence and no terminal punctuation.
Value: 100 mL
